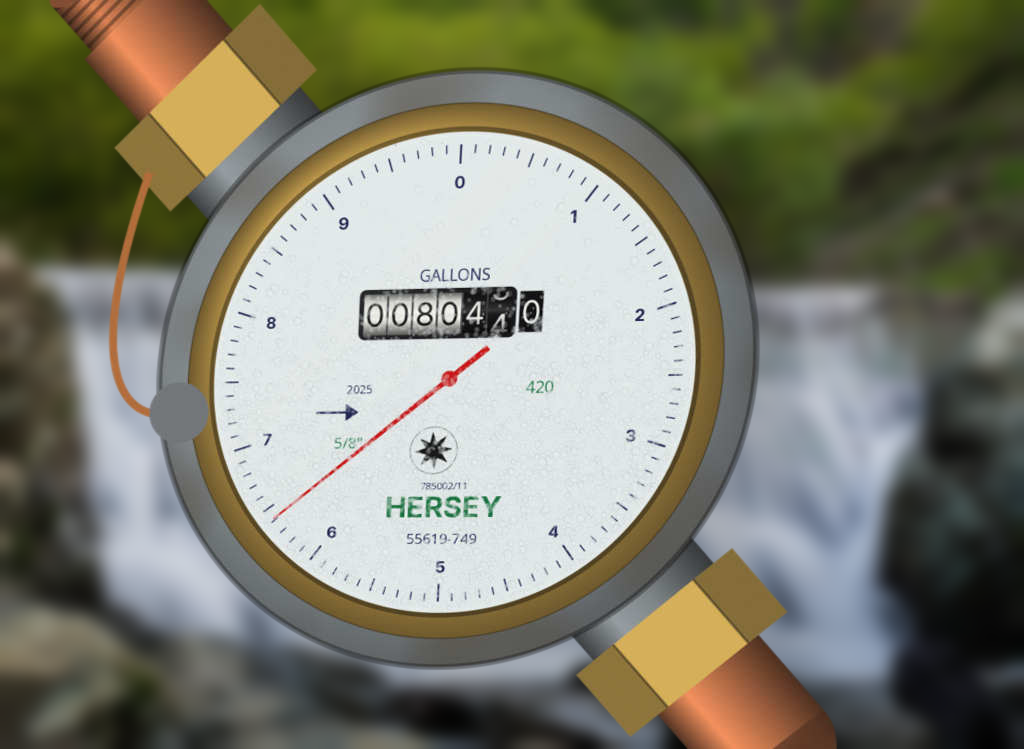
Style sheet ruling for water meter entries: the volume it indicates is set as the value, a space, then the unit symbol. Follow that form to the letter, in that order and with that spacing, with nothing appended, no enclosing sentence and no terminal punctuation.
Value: 80436.4 gal
